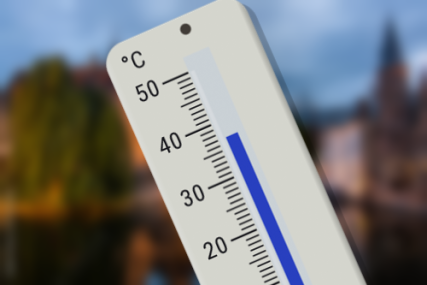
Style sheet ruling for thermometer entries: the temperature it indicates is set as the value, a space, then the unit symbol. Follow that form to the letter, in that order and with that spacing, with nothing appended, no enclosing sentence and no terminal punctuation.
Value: 37 °C
